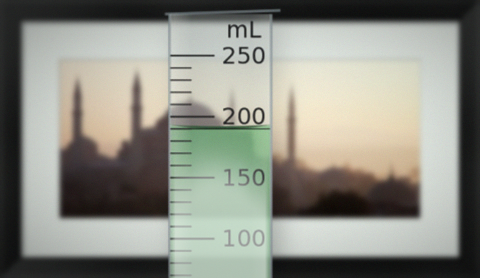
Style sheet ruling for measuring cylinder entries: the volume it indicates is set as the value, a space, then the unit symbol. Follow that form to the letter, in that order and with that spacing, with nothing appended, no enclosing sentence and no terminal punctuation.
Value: 190 mL
